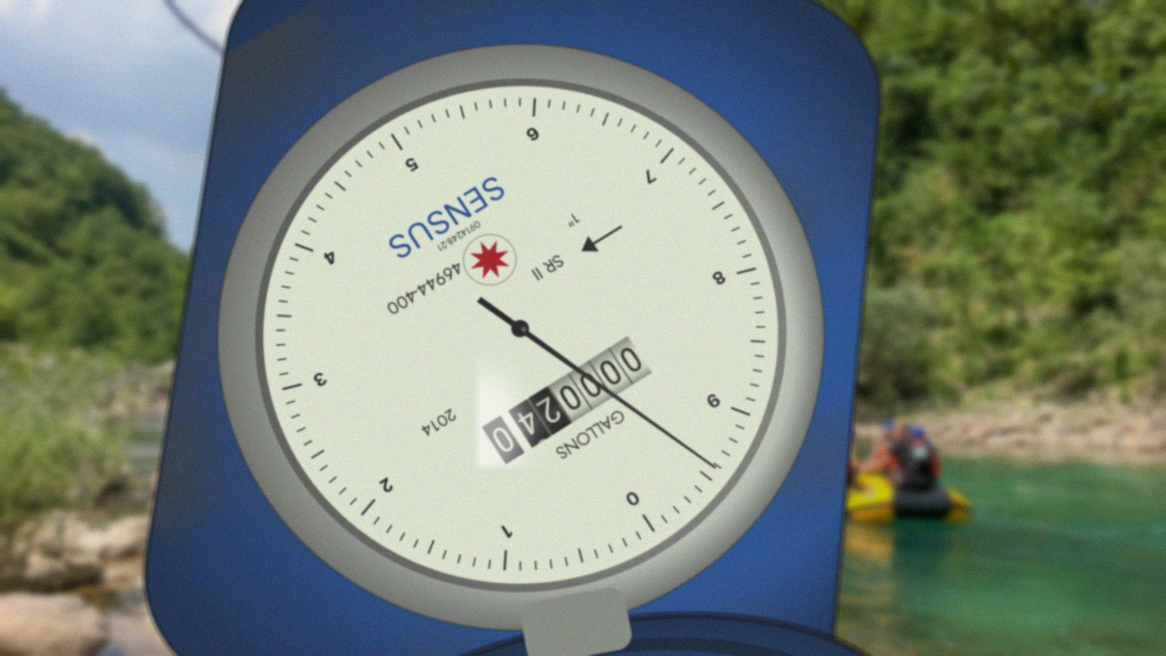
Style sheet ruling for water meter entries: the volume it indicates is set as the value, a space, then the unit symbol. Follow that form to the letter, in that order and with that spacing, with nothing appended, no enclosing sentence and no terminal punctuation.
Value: 239.4 gal
